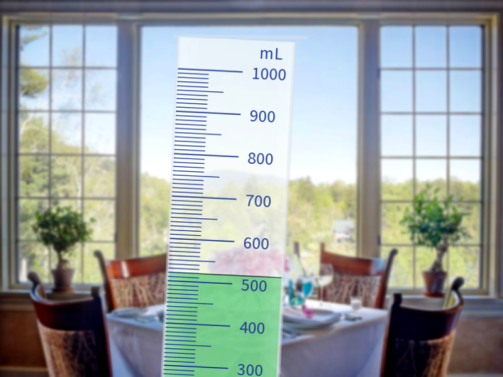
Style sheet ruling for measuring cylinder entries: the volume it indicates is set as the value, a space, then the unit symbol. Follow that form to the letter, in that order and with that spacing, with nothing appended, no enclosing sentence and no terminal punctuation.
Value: 520 mL
